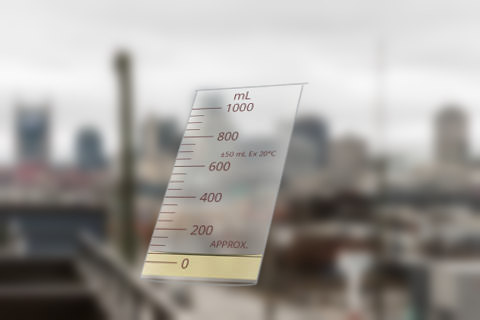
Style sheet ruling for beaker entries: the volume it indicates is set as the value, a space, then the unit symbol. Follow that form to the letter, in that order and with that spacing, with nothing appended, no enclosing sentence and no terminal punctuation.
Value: 50 mL
